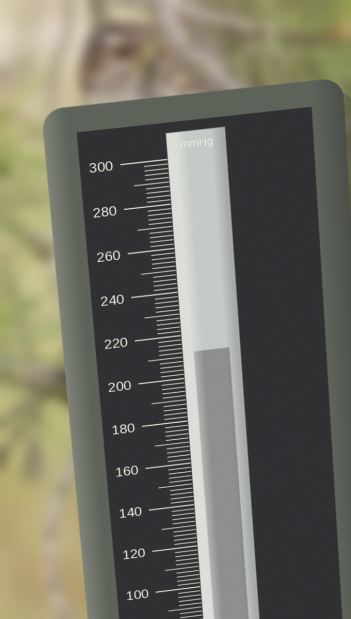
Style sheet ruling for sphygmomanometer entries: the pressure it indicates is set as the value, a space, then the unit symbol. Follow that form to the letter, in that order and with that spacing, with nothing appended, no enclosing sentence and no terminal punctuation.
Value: 212 mmHg
